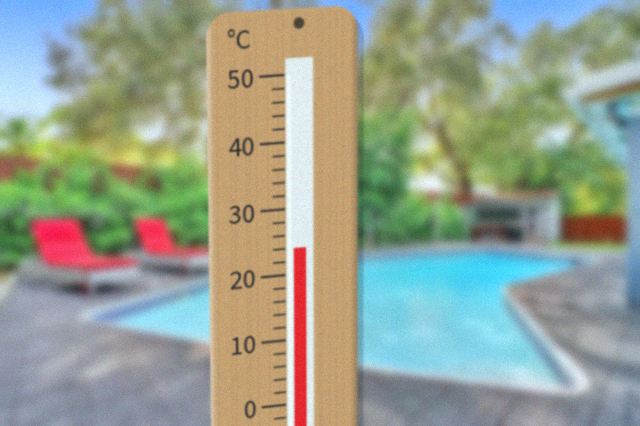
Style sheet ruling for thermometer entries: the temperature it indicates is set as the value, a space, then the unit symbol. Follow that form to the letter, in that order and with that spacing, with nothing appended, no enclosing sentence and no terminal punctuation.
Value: 24 °C
